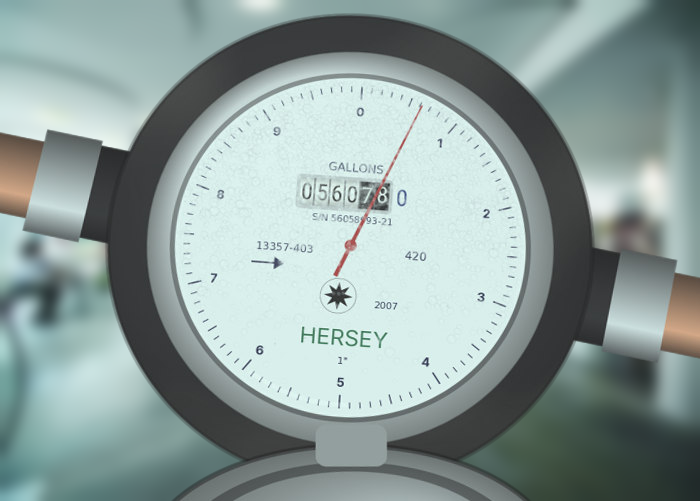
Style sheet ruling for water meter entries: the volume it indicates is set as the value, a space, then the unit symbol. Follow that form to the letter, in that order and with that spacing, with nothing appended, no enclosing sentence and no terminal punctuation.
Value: 560780.6 gal
